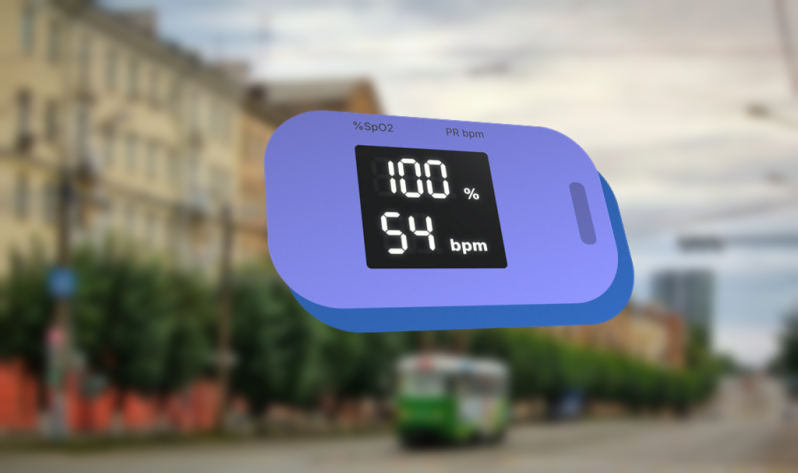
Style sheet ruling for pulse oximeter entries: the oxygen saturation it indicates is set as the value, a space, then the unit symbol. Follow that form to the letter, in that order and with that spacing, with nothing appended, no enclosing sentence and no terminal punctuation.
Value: 100 %
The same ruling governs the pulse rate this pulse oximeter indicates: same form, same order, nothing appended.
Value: 54 bpm
